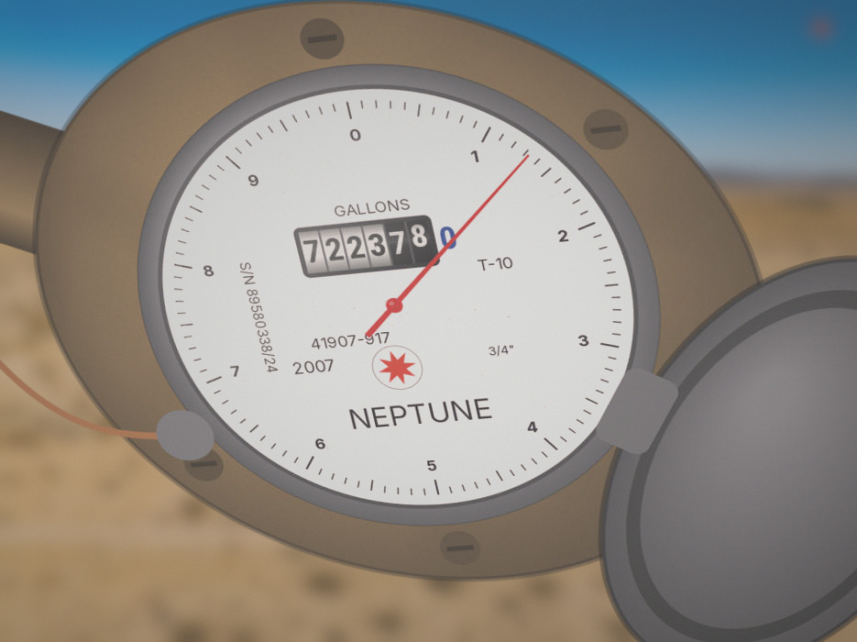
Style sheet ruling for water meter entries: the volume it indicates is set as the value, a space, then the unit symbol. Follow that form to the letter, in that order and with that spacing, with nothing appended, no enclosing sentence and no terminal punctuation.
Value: 7223781.3 gal
